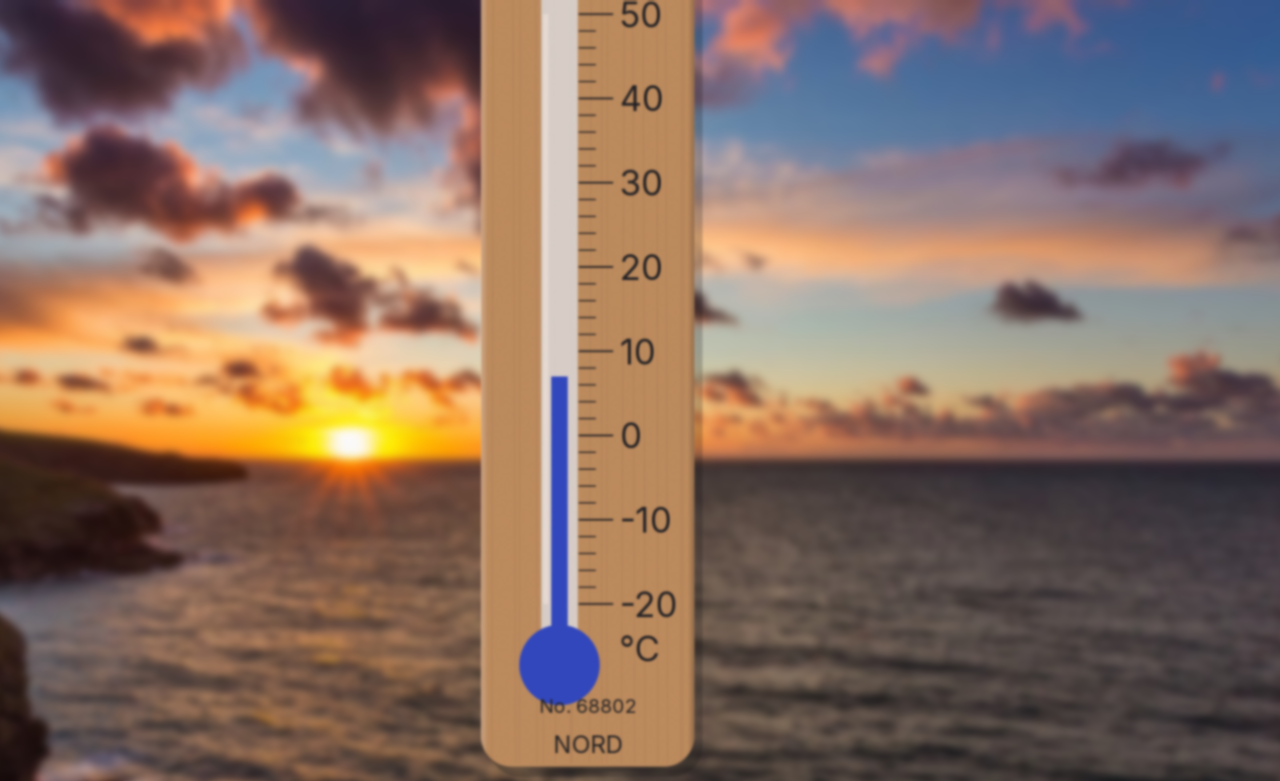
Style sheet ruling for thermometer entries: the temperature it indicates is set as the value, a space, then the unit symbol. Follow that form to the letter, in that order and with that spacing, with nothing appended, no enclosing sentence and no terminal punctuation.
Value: 7 °C
